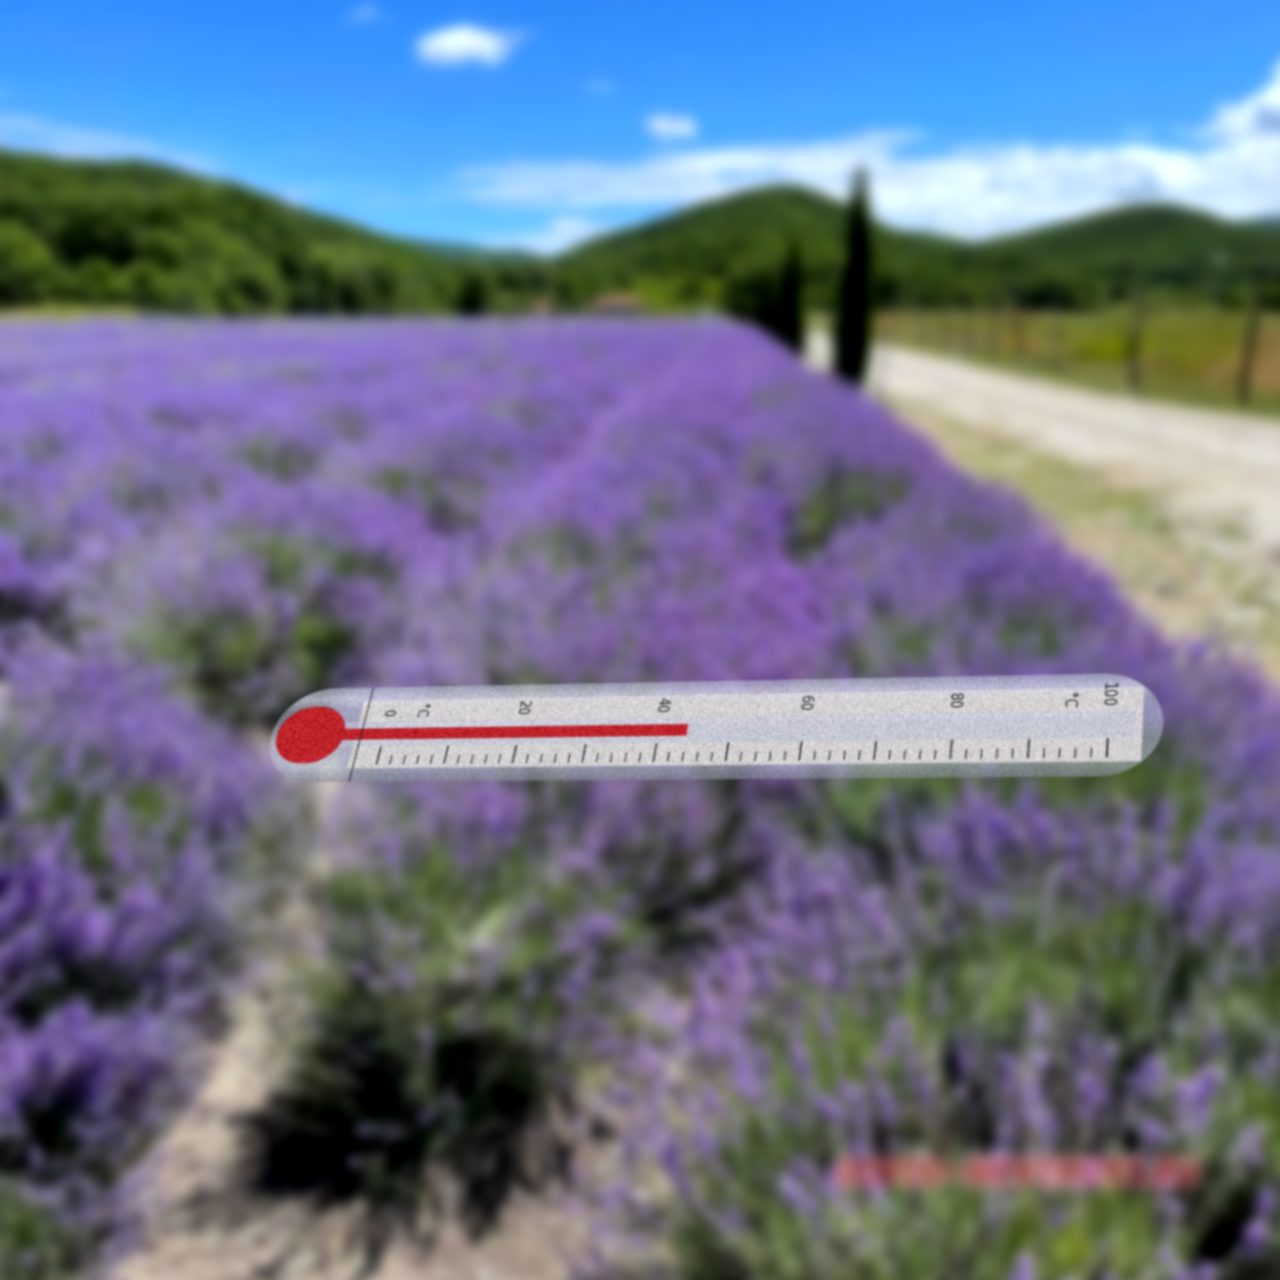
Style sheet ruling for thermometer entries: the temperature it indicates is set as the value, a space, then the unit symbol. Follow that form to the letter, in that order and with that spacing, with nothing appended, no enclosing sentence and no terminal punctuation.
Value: 44 °C
